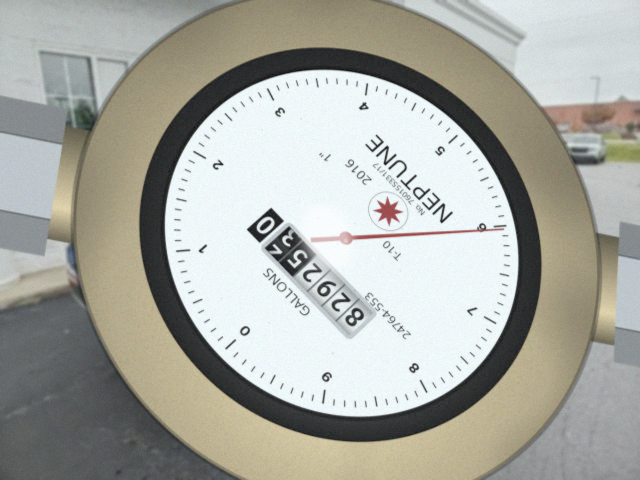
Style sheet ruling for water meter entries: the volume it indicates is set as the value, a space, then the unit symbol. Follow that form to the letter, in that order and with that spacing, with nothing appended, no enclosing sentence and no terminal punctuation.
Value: 8292526.0 gal
